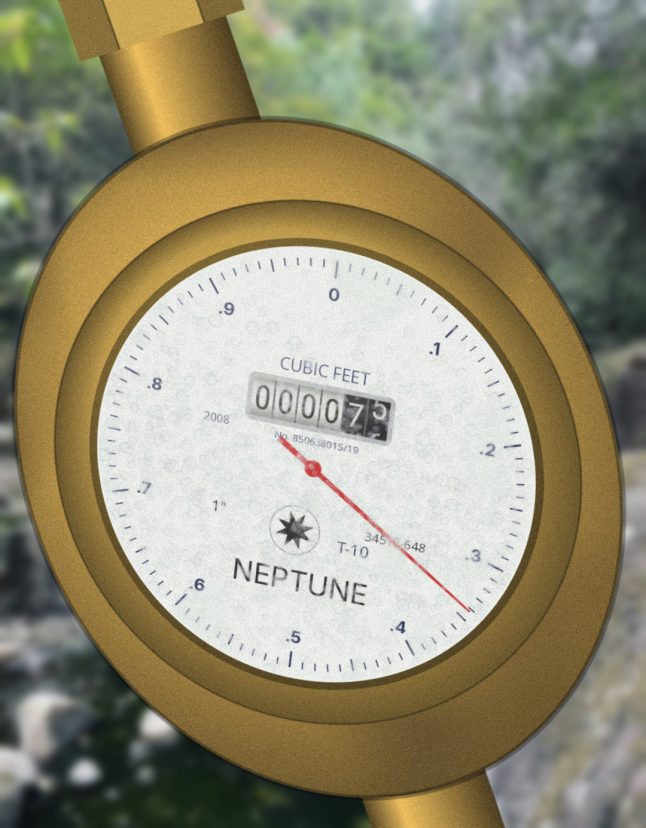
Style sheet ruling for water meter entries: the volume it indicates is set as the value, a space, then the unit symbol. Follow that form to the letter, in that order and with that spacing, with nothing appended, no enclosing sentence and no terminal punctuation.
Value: 75.34 ft³
